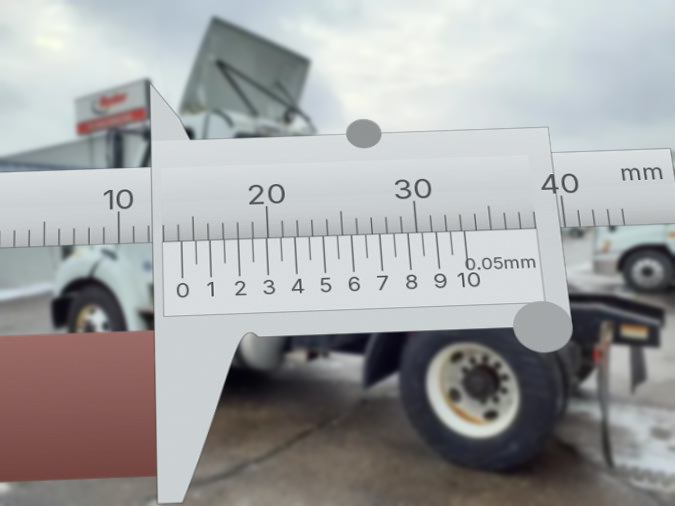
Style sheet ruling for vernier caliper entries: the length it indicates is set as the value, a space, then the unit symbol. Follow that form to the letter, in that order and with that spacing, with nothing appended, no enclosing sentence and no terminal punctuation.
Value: 14.2 mm
